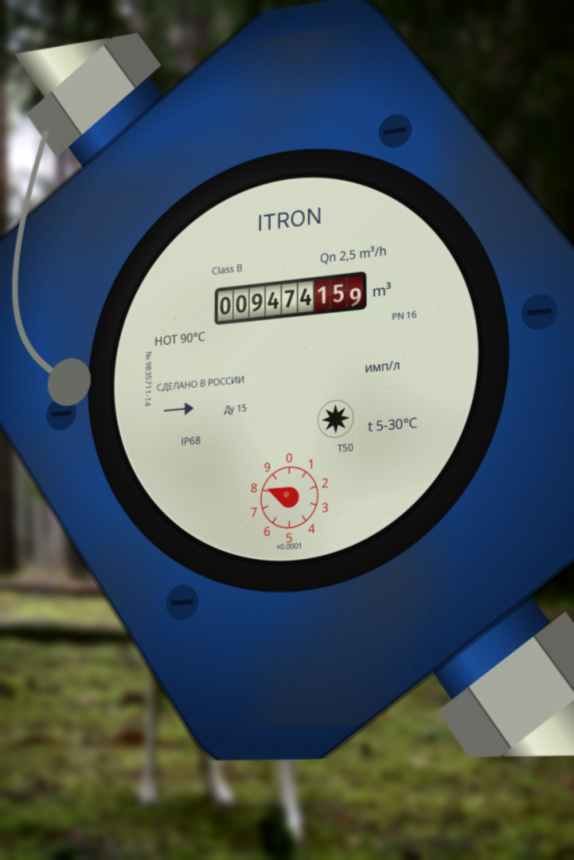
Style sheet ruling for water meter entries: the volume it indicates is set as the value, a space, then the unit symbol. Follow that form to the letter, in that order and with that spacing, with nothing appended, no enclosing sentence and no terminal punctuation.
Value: 9474.1588 m³
